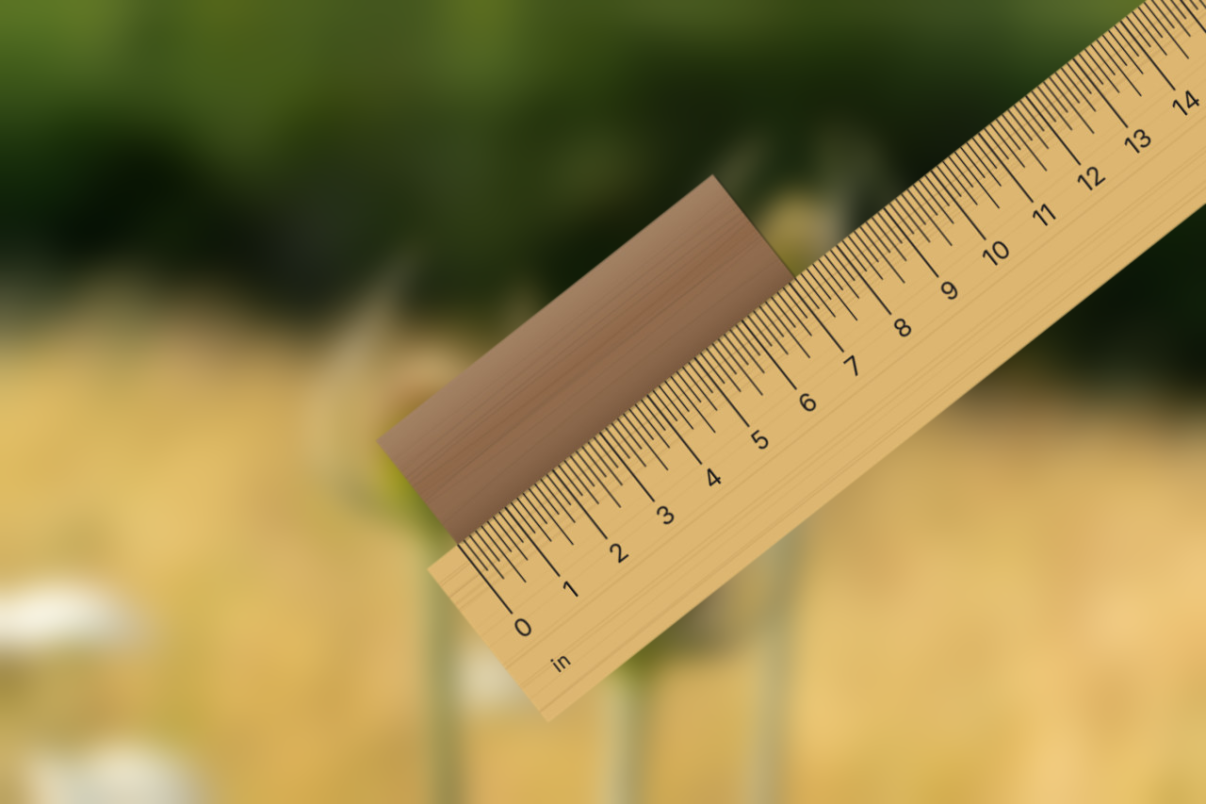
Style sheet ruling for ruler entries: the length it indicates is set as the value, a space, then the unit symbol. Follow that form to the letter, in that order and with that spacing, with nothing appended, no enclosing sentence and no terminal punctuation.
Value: 7.125 in
